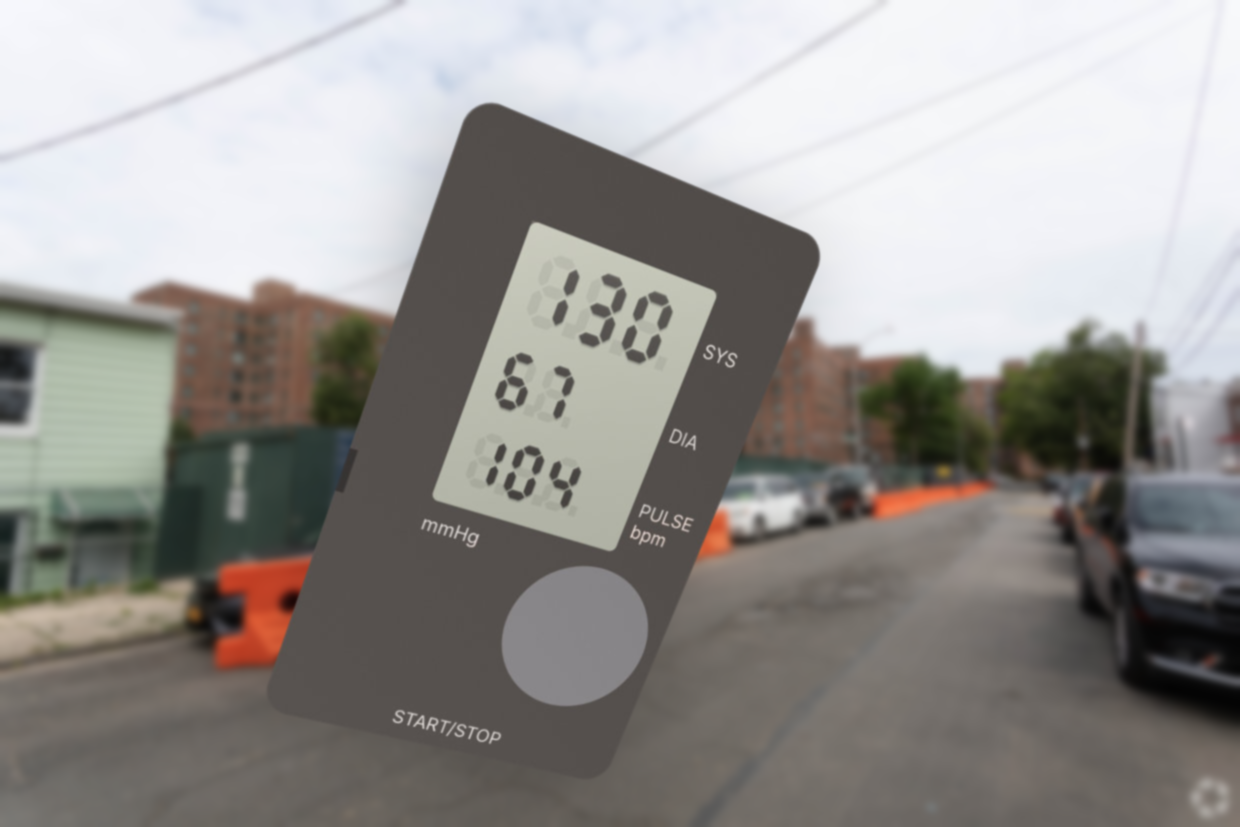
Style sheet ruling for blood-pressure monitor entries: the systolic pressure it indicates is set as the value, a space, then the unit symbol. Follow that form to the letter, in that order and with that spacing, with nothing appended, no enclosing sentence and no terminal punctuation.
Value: 130 mmHg
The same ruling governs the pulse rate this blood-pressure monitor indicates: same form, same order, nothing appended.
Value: 104 bpm
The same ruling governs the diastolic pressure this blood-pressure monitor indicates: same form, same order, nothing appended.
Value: 67 mmHg
